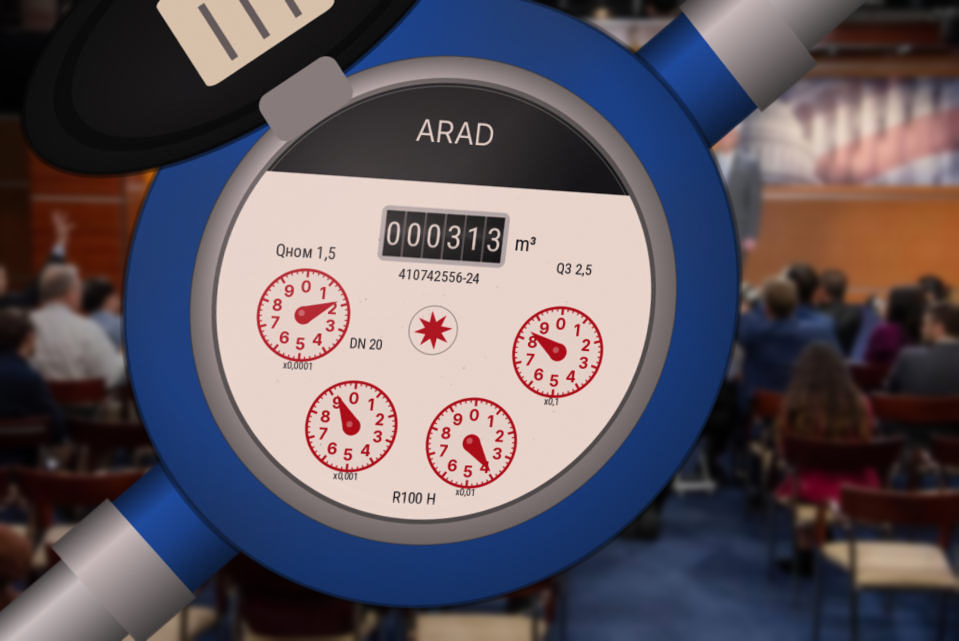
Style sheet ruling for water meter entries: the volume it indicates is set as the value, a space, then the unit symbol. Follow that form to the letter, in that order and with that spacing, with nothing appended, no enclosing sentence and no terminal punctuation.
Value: 313.8391 m³
